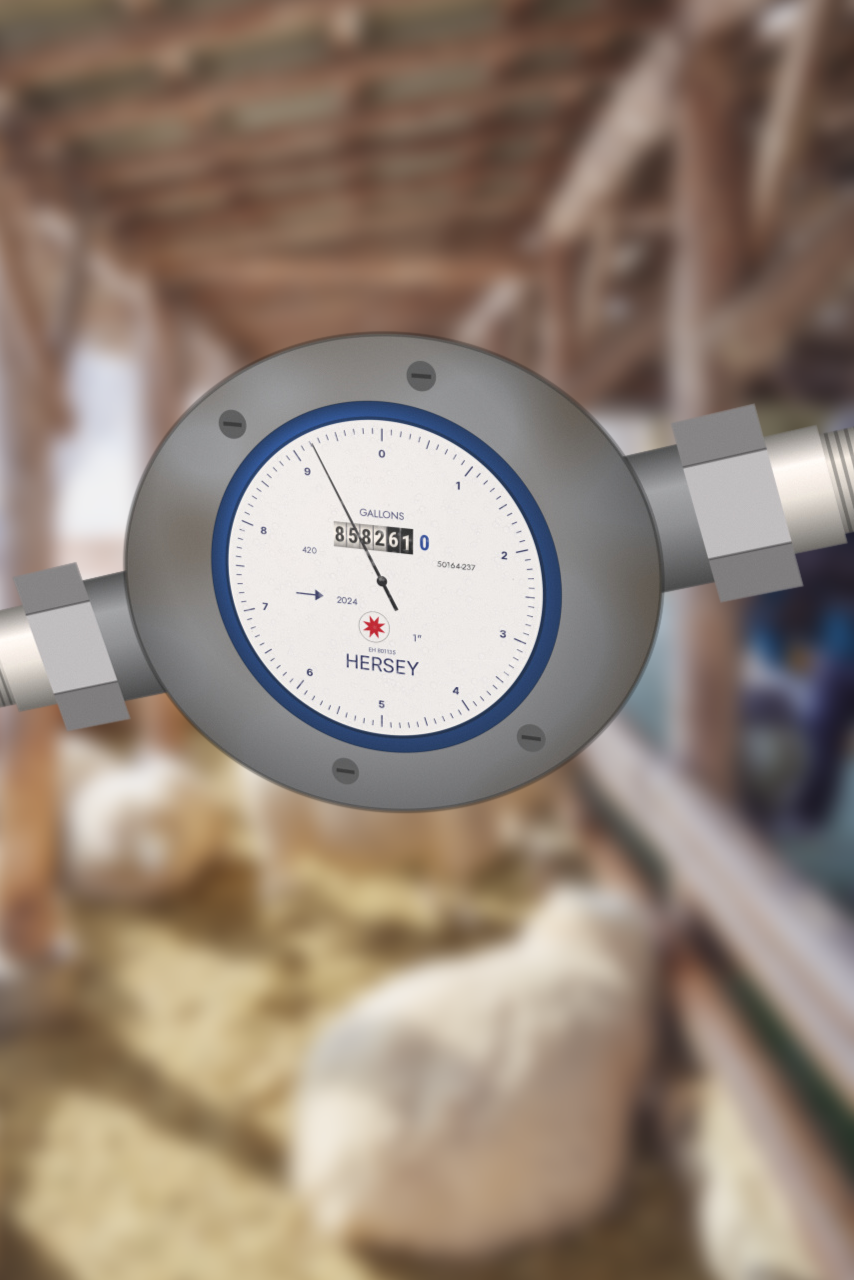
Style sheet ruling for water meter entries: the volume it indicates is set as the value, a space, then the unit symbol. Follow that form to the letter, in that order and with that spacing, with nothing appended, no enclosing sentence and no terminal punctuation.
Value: 8582609.2 gal
